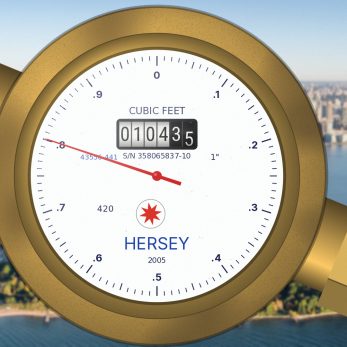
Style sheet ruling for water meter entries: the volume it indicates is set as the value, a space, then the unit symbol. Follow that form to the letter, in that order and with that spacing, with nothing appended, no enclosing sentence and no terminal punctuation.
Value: 10434.80 ft³
